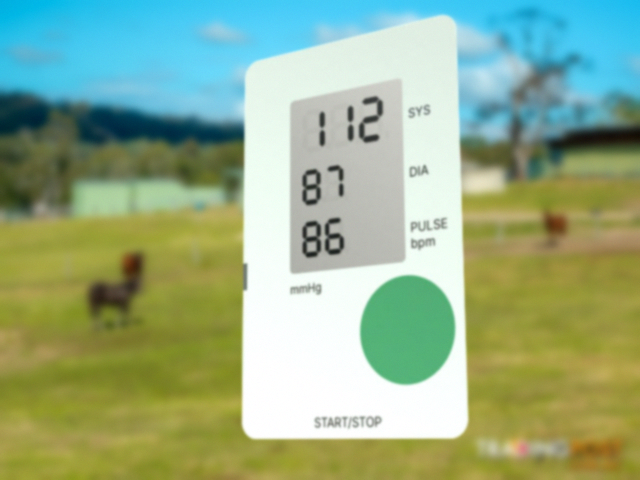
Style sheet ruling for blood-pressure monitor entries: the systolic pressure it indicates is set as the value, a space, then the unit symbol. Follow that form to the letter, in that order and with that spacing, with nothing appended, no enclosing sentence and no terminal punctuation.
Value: 112 mmHg
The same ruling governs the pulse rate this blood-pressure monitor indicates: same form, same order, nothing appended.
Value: 86 bpm
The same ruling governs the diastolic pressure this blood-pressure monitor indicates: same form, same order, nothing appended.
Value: 87 mmHg
